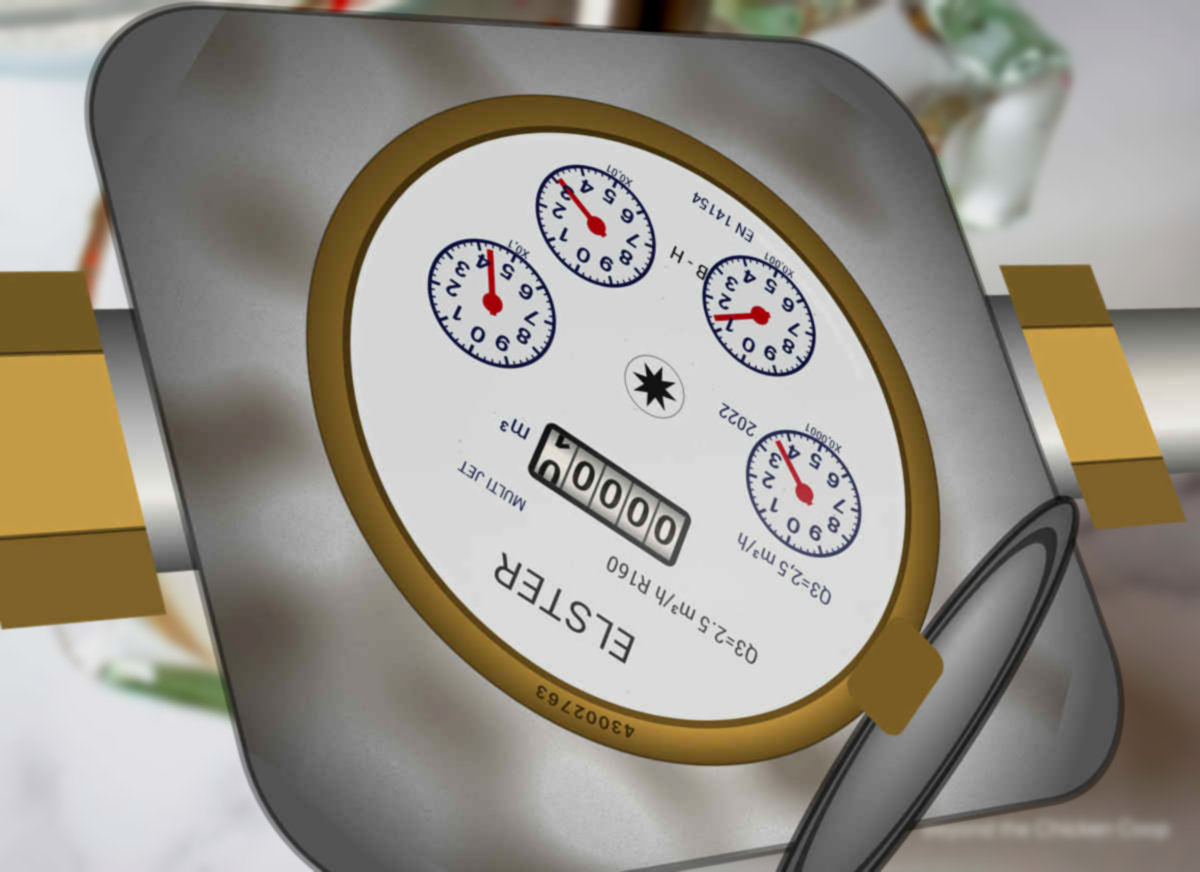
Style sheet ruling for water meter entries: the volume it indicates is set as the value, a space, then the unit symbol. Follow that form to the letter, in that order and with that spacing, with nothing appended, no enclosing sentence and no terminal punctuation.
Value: 0.4313 m³
